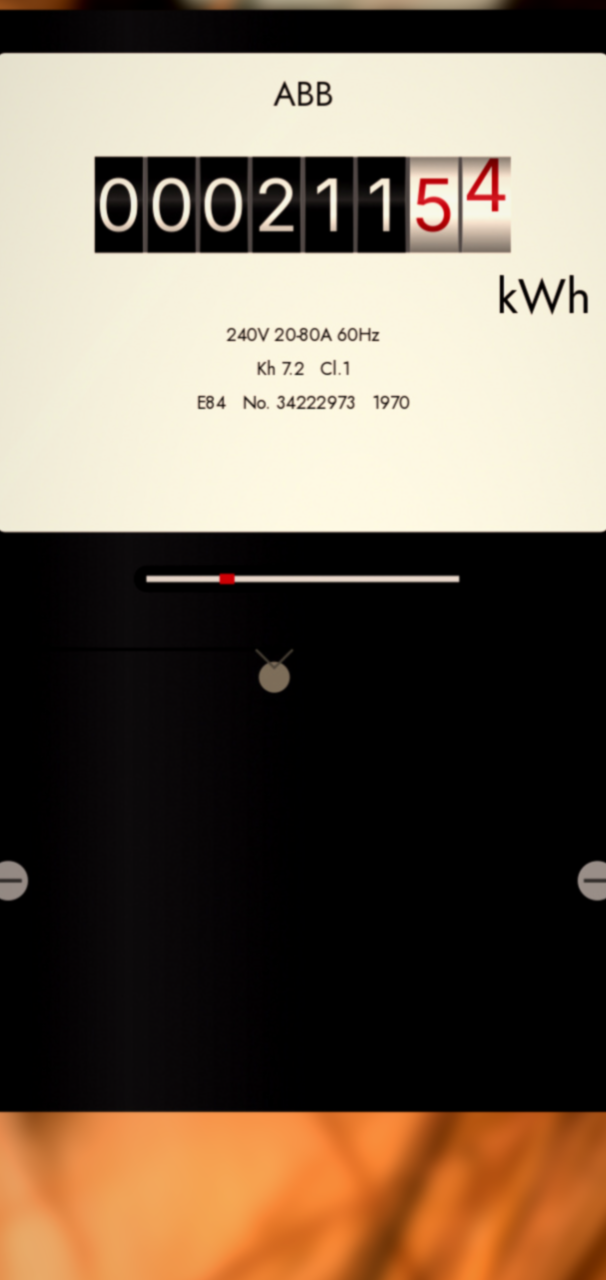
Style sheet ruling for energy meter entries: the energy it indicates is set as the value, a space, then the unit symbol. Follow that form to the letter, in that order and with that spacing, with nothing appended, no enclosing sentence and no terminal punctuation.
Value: 211.54 kWh
